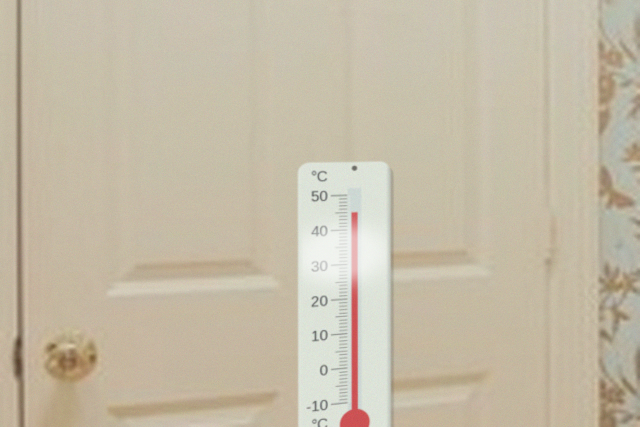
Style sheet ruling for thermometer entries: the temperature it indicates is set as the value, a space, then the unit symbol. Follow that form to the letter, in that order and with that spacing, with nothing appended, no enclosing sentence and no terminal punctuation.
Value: 45 °C
